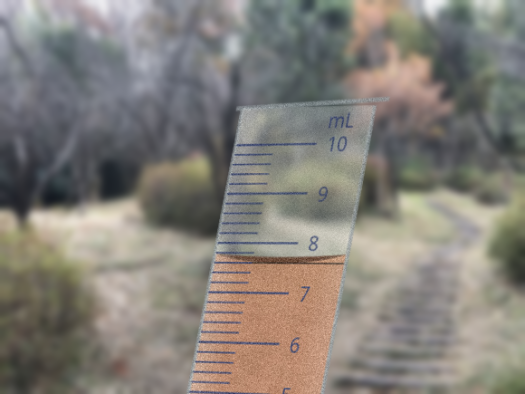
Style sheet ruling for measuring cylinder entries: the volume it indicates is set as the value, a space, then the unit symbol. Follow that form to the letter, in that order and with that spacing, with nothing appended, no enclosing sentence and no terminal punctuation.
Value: 7.6 mL
